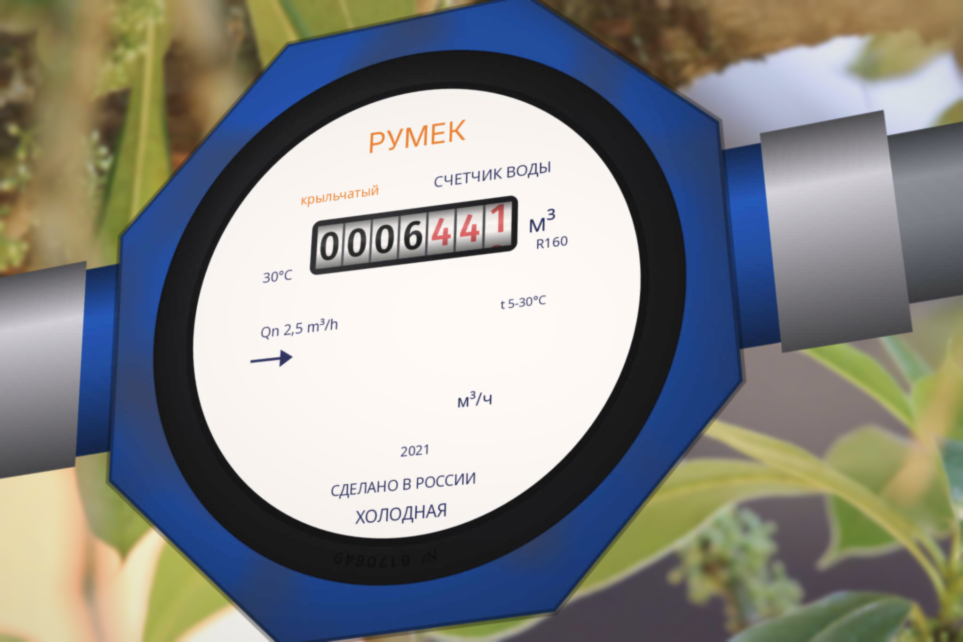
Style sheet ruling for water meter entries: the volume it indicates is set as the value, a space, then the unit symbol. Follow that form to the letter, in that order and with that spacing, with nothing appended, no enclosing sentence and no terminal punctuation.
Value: 6.441 m³
